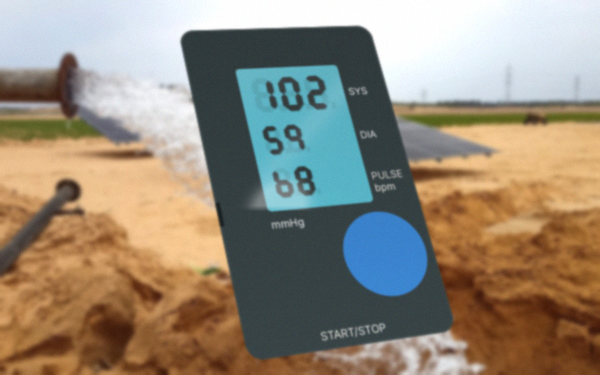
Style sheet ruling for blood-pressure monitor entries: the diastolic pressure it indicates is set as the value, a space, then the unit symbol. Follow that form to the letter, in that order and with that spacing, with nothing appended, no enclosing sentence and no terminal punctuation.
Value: 59 mmHg
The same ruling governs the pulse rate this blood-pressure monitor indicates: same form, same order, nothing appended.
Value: 68 bpm
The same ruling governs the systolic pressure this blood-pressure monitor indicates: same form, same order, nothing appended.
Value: 102 mmHg
